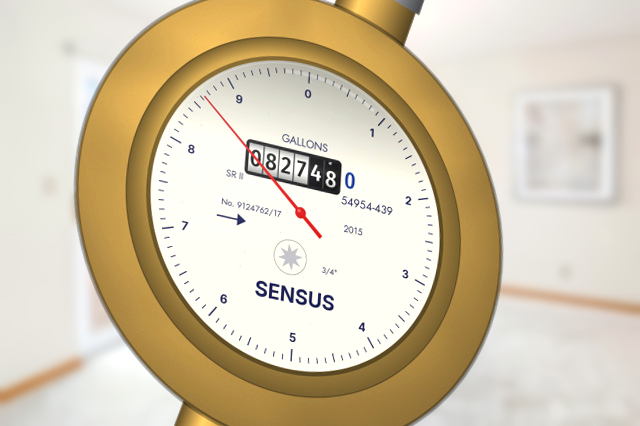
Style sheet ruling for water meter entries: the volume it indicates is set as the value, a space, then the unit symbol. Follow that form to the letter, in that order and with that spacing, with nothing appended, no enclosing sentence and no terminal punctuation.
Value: 827478.6 gal
